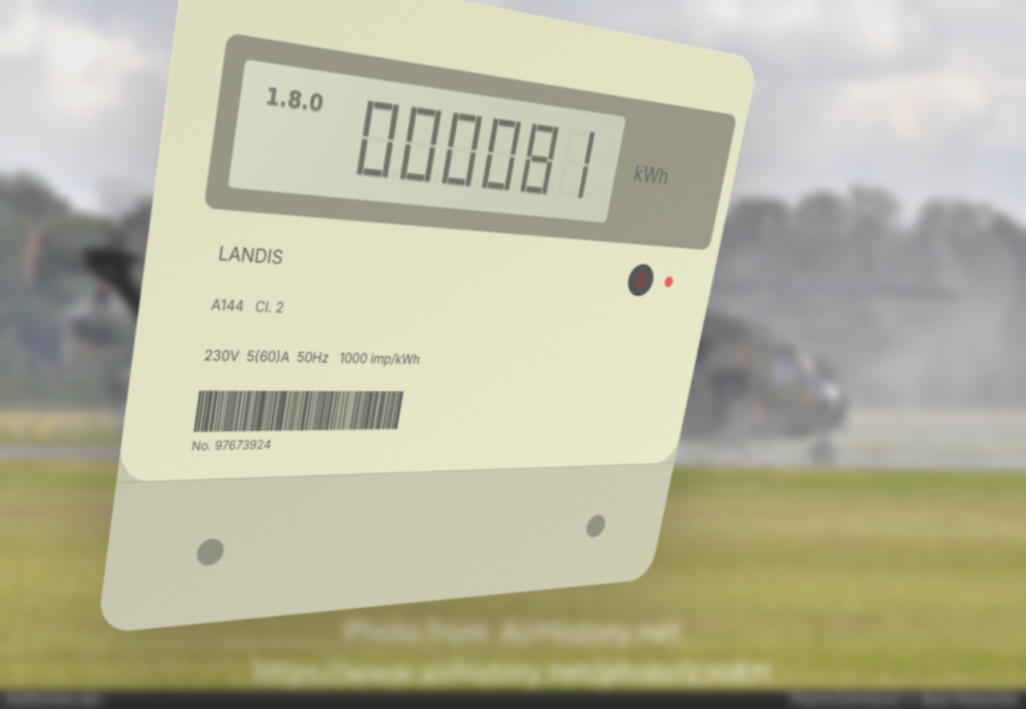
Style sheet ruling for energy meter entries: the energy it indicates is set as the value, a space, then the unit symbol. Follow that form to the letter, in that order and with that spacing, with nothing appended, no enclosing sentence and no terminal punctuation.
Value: 81 kWh
